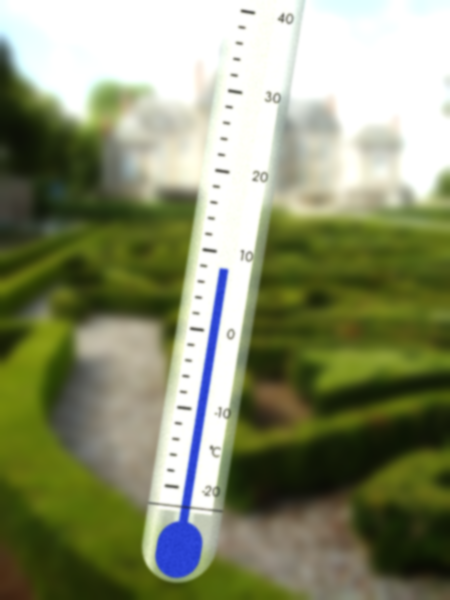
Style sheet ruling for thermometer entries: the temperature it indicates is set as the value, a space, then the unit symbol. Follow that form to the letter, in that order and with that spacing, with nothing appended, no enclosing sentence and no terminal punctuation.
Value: 8 °C
